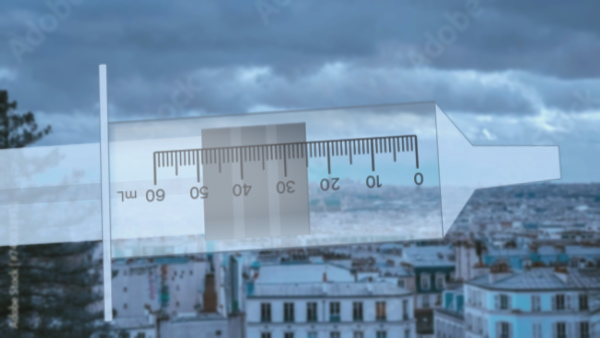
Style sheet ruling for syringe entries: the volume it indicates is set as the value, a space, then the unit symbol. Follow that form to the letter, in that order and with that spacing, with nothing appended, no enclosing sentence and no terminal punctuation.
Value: 25 mL
